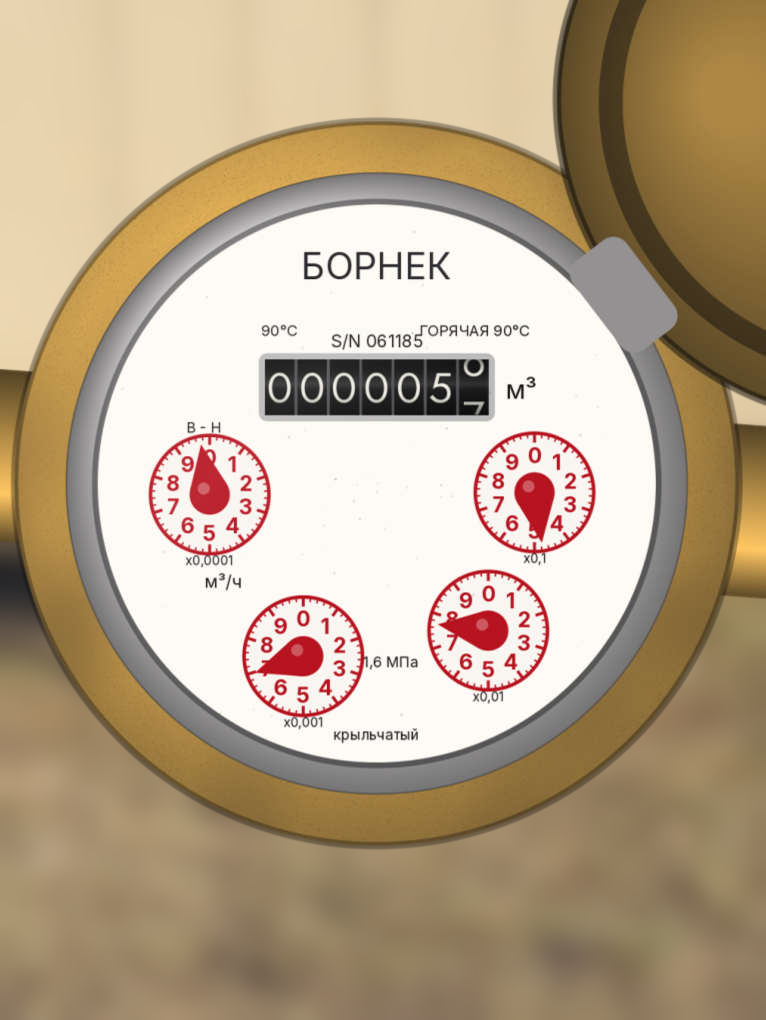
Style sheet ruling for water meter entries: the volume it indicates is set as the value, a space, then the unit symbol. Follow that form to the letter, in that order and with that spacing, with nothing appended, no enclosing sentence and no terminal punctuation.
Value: 56.4769 m³
